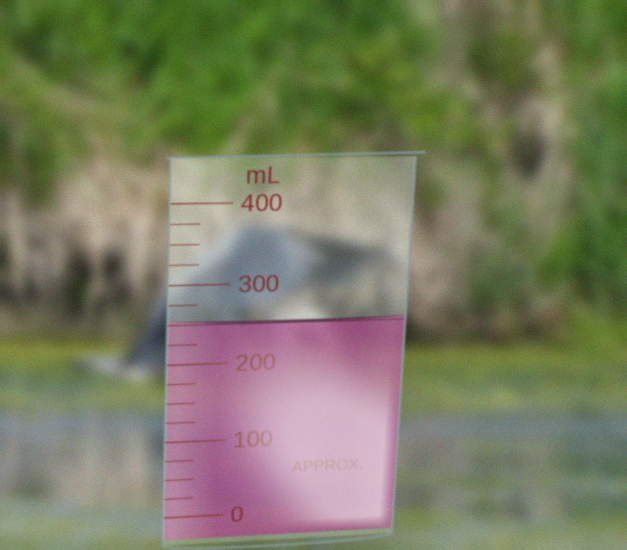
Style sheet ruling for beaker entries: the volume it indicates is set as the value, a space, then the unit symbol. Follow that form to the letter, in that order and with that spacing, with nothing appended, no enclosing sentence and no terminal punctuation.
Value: 250 mL
